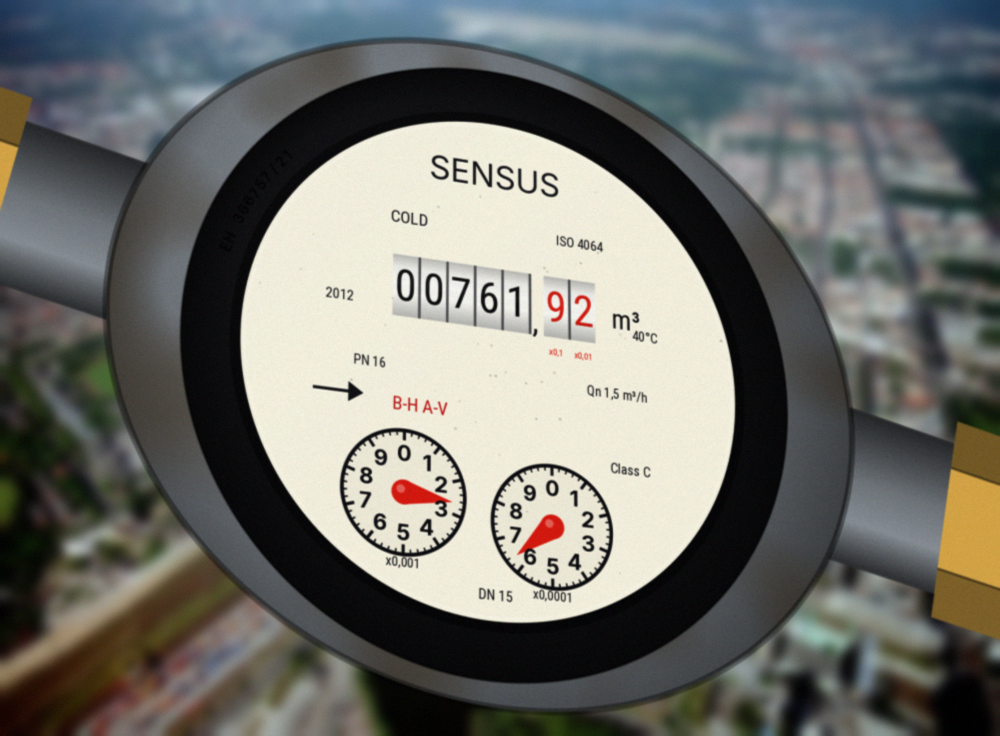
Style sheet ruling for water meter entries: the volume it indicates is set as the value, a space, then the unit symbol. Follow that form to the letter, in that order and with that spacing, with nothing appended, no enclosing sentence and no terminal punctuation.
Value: 761.9226 m³
